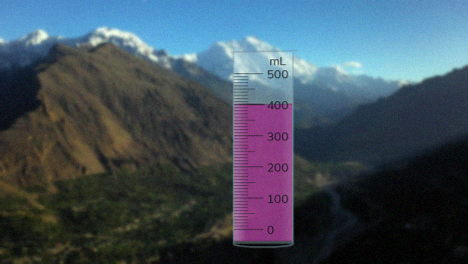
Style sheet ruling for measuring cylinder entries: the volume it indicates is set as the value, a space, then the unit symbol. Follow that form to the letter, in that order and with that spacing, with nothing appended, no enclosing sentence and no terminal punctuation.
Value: 400 mL
